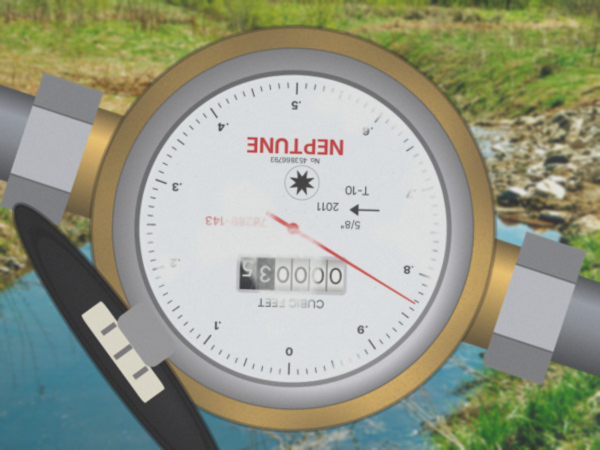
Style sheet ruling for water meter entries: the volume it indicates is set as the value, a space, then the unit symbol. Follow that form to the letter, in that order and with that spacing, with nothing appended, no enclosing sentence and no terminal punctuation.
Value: 34.83 ft³
